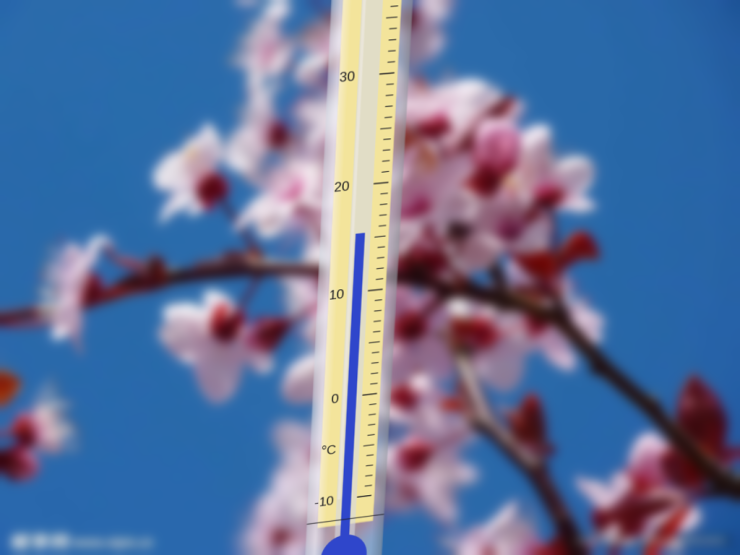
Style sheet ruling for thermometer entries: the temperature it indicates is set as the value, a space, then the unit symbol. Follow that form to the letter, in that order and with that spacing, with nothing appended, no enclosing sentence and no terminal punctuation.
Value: 15.5 °C
